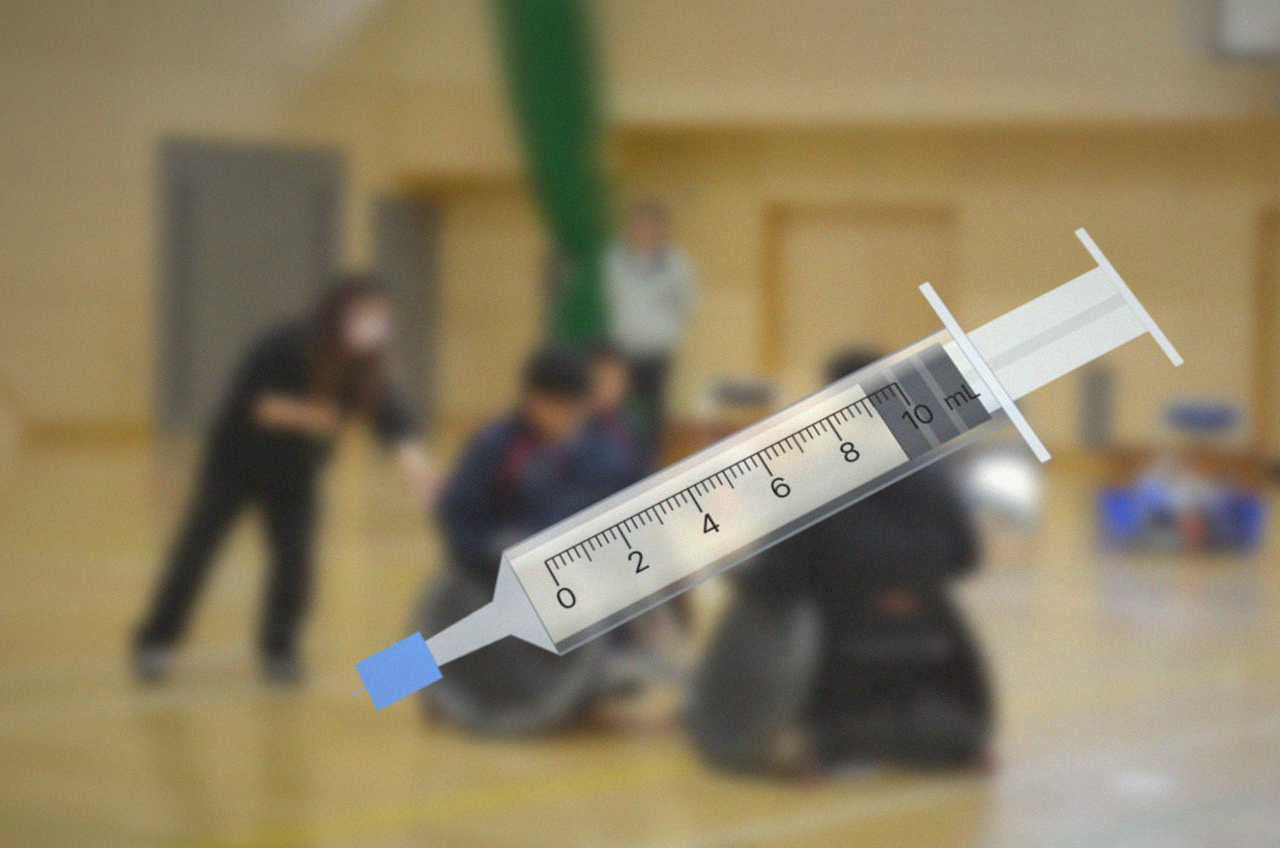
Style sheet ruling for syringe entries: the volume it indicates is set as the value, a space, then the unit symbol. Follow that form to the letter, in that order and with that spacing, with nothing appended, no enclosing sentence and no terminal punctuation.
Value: 9.2 mL
